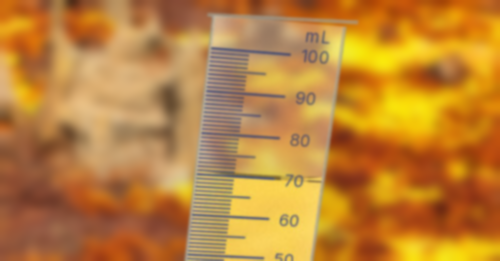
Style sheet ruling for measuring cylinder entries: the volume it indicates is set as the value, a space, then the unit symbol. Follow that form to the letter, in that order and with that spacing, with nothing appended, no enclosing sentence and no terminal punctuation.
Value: 70 mL
